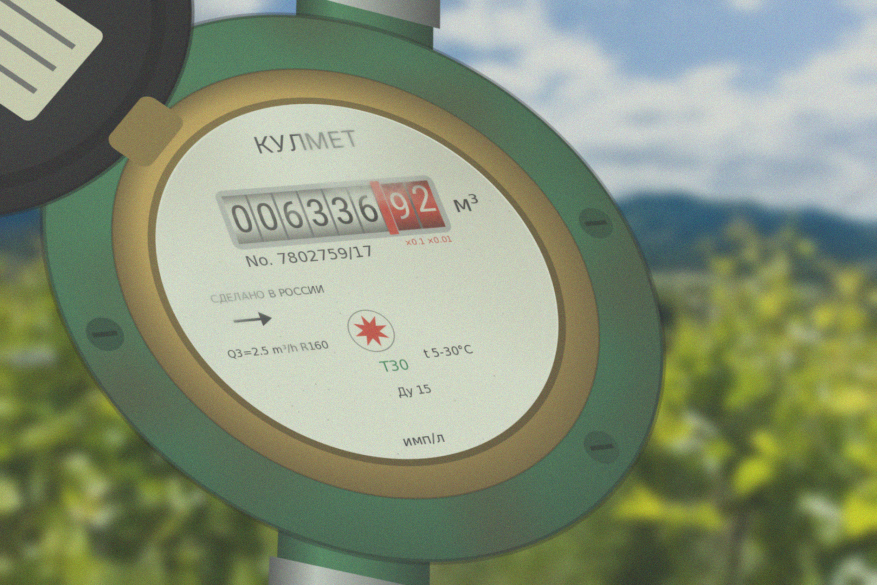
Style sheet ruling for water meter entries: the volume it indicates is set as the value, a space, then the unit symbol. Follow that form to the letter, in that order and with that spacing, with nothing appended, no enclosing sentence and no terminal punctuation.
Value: 6336.92 m³
